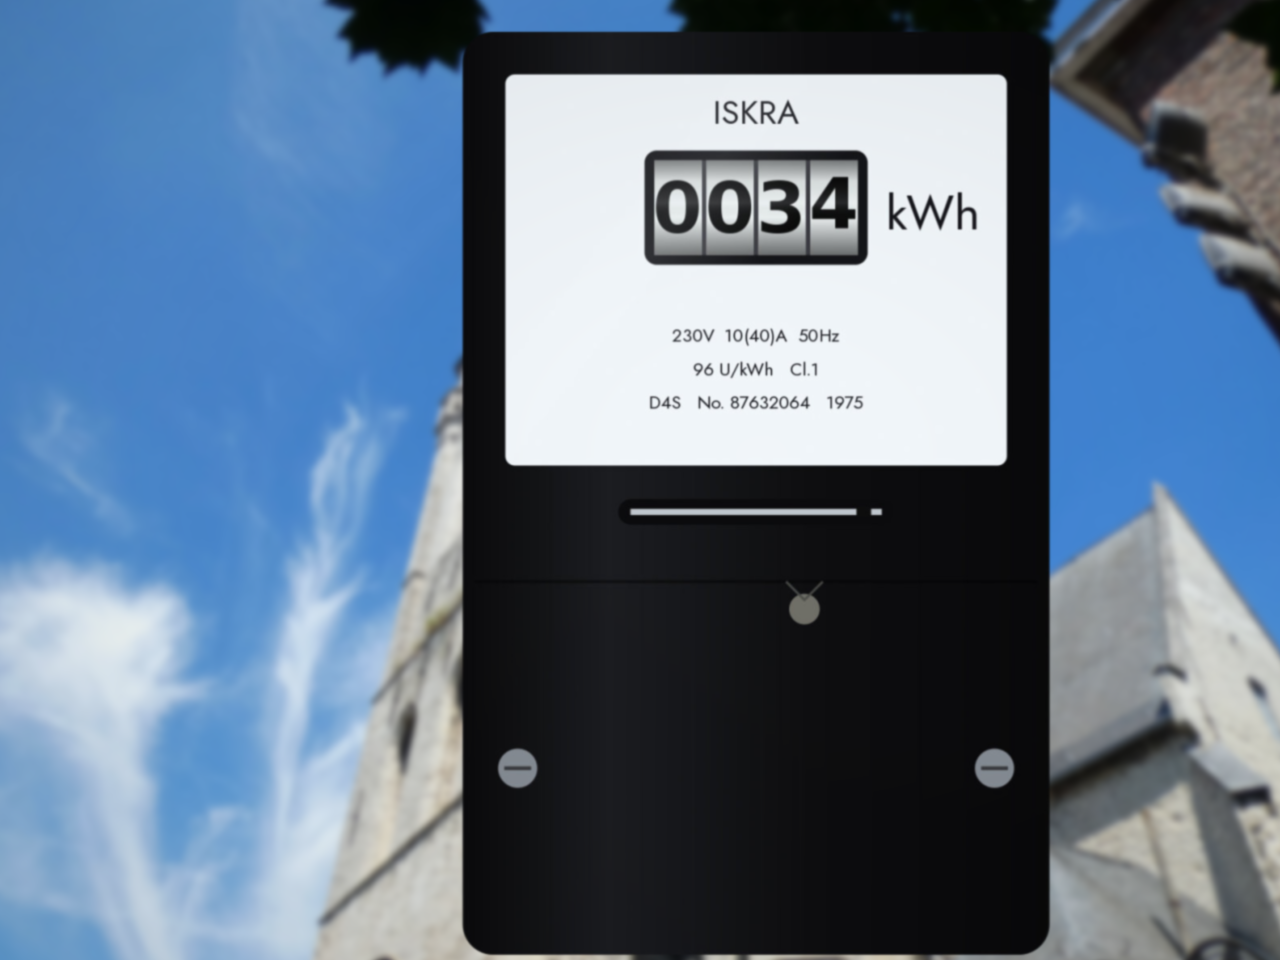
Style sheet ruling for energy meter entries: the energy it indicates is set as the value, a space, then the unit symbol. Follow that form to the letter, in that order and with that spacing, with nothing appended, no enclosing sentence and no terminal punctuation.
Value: 34 kWh
